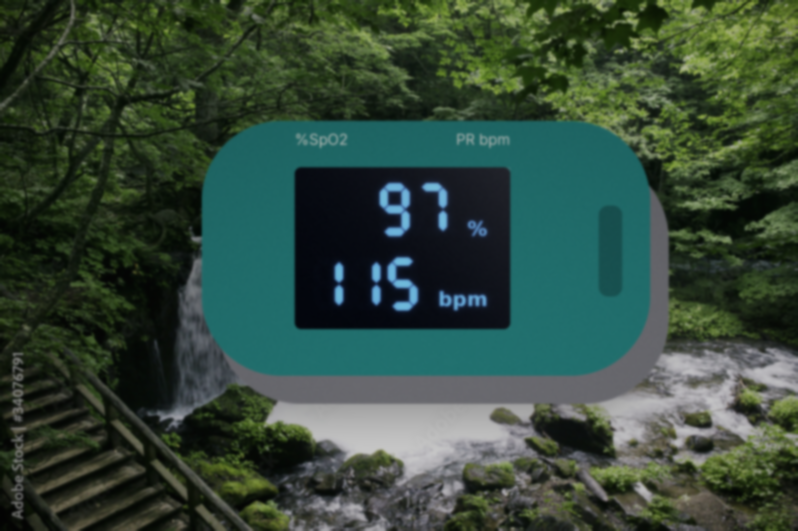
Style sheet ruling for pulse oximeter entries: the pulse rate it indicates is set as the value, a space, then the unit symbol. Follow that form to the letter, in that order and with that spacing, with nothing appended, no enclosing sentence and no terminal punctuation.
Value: 115 bpm
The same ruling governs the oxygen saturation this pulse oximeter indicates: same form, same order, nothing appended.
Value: 97 %
